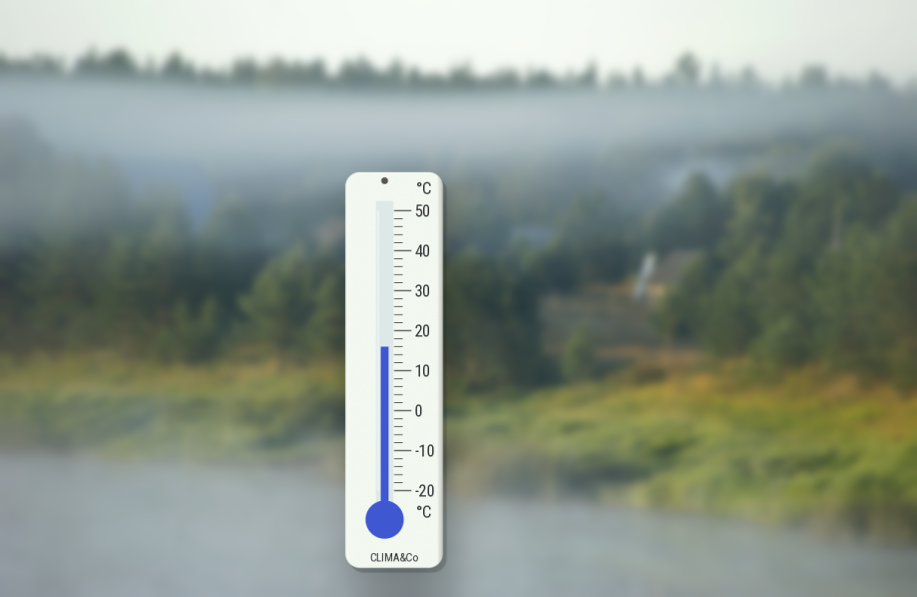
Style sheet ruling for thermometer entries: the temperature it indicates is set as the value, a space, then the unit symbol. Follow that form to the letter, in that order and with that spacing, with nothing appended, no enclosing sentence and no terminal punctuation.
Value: 16 °C
